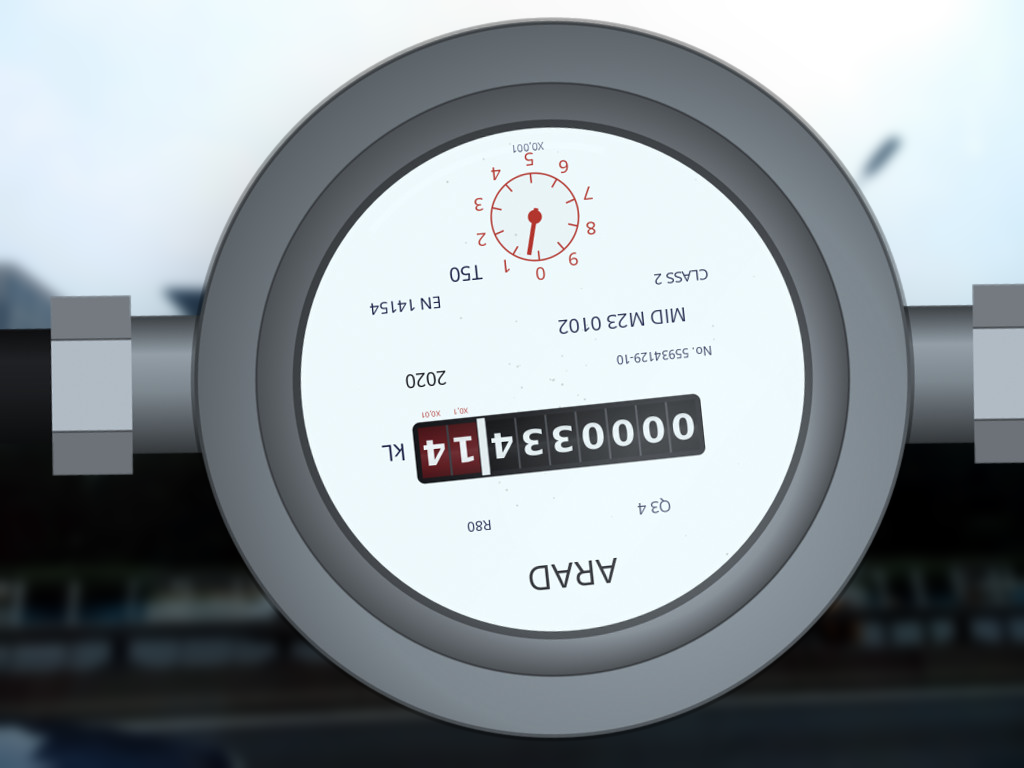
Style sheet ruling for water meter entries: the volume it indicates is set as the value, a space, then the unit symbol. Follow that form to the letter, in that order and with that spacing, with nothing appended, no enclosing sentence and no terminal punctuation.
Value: 334.140 kL
